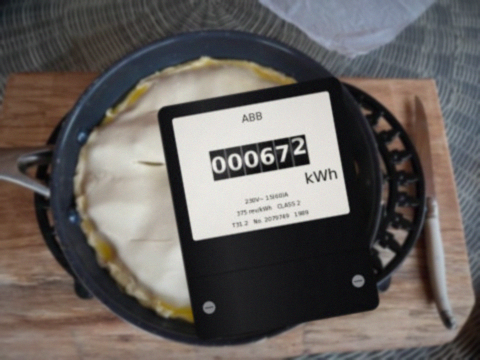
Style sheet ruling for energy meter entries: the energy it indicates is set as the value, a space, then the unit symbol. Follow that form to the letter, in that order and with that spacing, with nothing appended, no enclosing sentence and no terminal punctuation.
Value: 672 kWh
